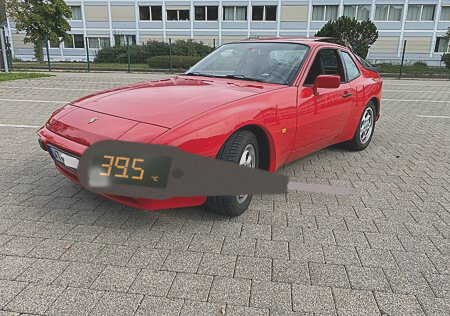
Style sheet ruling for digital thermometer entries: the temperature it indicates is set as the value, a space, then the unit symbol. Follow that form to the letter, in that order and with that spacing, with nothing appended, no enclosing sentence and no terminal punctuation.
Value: 39.5 °C
